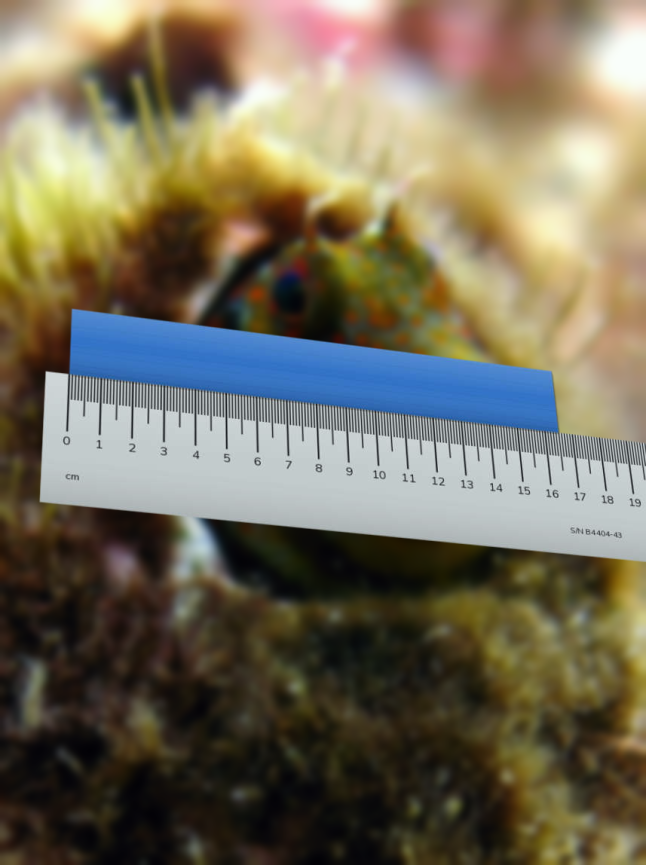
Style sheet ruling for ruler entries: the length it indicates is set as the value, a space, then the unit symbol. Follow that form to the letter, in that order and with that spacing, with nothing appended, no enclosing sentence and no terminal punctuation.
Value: 16.5 cm
